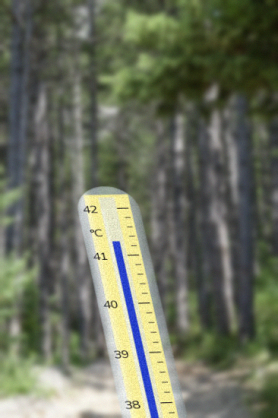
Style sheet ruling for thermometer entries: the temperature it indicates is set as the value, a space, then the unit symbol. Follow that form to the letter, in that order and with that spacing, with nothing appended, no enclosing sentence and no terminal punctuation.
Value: 41.3 °C
